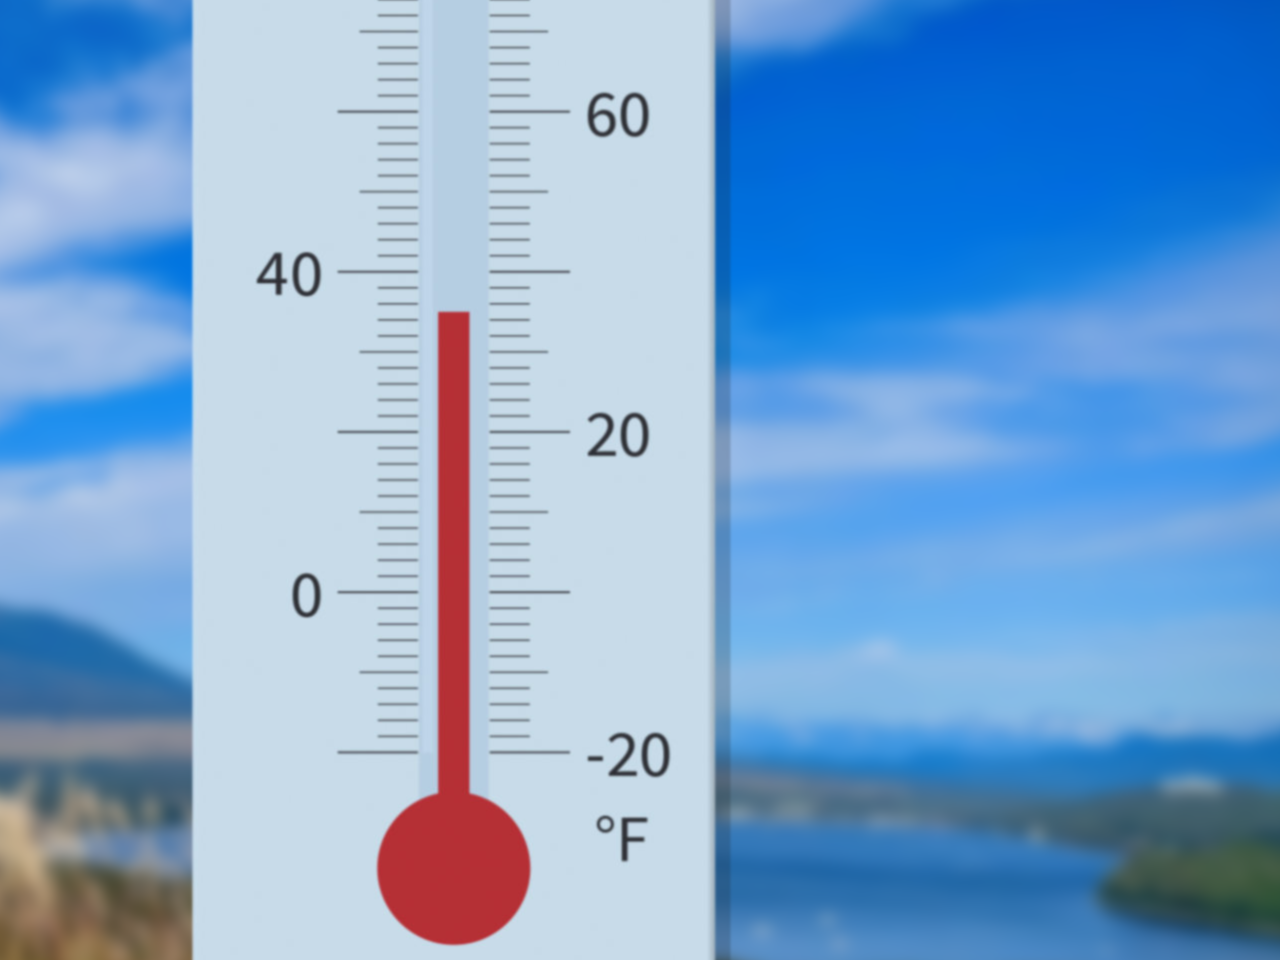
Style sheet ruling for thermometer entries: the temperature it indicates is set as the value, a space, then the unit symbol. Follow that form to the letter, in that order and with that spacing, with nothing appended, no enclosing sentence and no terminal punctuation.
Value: 35 °F
